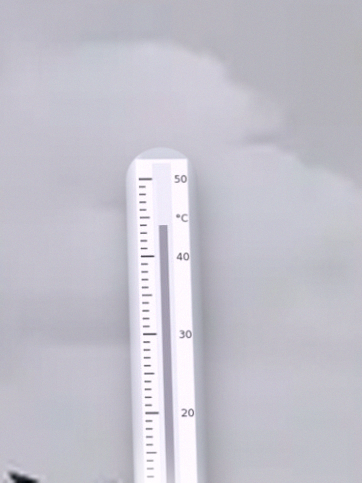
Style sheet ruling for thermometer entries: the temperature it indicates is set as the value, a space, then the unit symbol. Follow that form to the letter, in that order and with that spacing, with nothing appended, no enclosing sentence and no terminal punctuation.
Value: 44 °C
